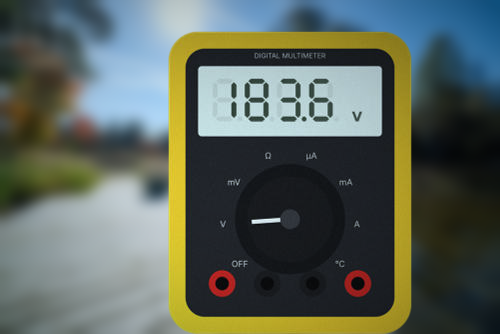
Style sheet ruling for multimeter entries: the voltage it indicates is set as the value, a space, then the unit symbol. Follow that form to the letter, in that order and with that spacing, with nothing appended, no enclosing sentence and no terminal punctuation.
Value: 183.6 V
